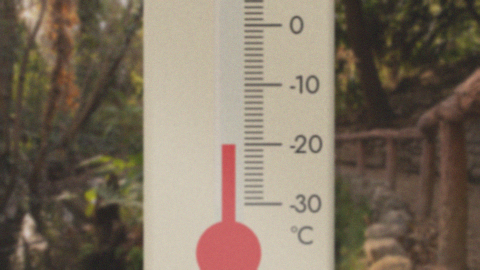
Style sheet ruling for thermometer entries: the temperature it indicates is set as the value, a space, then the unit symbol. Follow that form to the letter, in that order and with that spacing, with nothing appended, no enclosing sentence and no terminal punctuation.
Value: -20 °C
